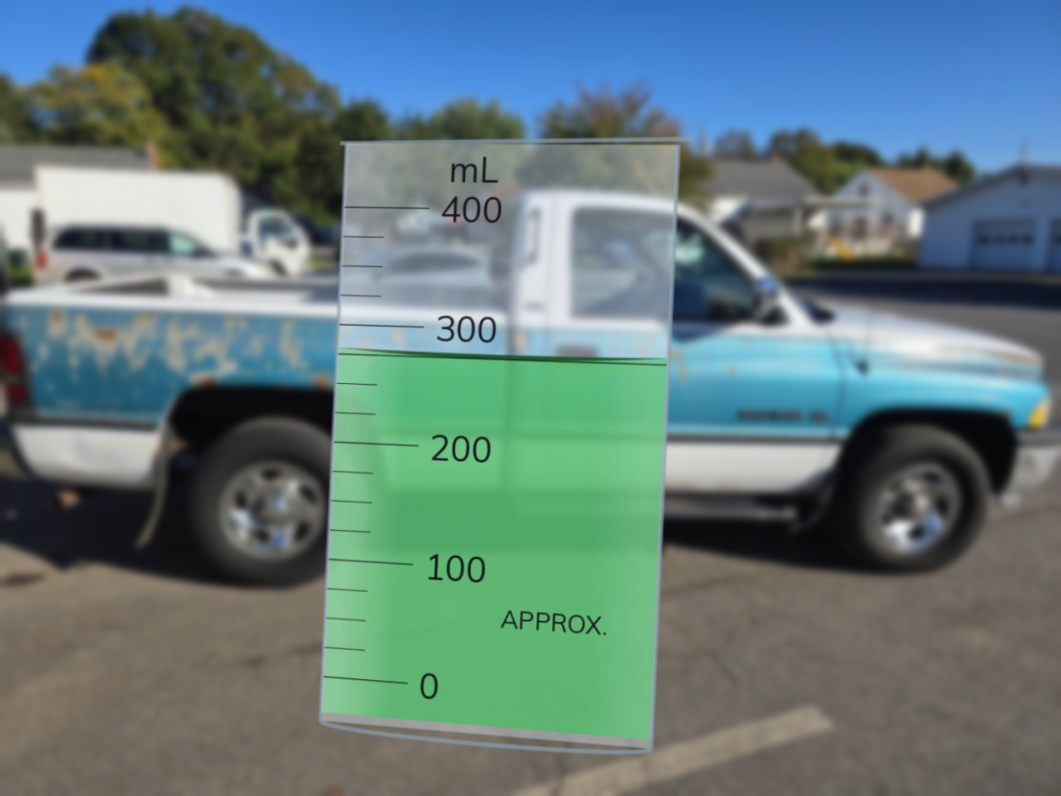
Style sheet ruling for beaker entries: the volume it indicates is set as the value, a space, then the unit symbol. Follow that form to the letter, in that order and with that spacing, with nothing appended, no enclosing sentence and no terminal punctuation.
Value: 275 mL
